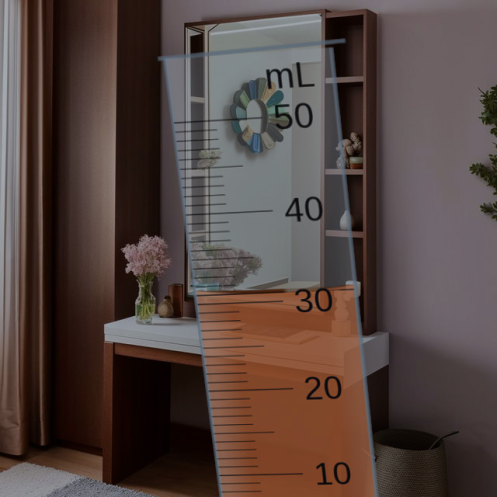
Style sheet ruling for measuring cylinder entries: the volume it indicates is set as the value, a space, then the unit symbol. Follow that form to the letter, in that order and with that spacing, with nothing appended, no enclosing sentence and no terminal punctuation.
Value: 31 mL
